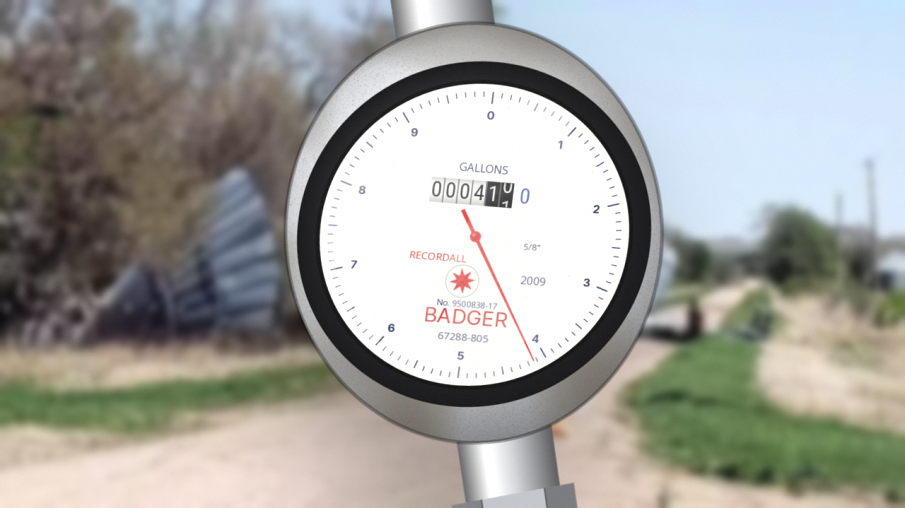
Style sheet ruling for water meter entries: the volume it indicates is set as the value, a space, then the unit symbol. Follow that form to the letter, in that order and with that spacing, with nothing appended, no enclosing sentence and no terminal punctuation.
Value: 4104.1 gal
